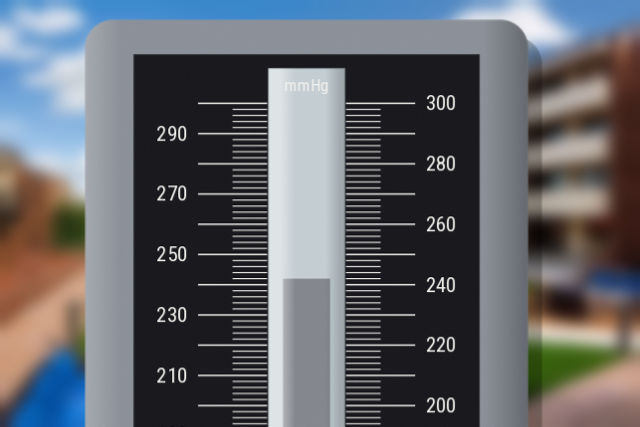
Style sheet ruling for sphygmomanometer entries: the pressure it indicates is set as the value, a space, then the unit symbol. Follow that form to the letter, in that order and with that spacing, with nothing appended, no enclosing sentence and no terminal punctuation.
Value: 242 mmHg
